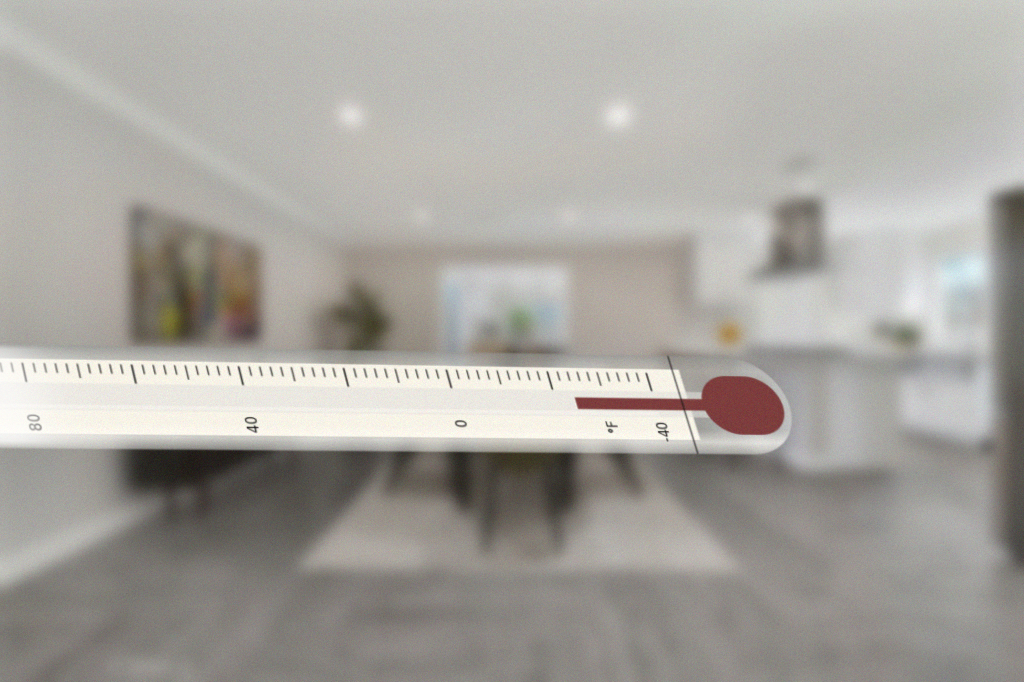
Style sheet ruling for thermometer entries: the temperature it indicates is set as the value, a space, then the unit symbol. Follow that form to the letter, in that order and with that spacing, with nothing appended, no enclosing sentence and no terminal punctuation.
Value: -24 °F
